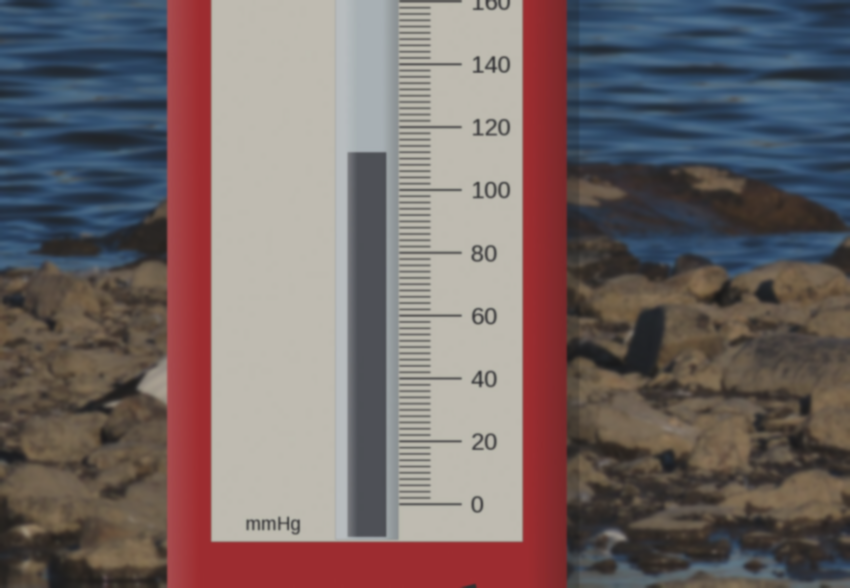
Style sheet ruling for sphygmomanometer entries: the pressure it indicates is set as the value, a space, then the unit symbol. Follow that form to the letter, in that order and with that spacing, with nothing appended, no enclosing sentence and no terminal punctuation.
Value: 112 mmHg
